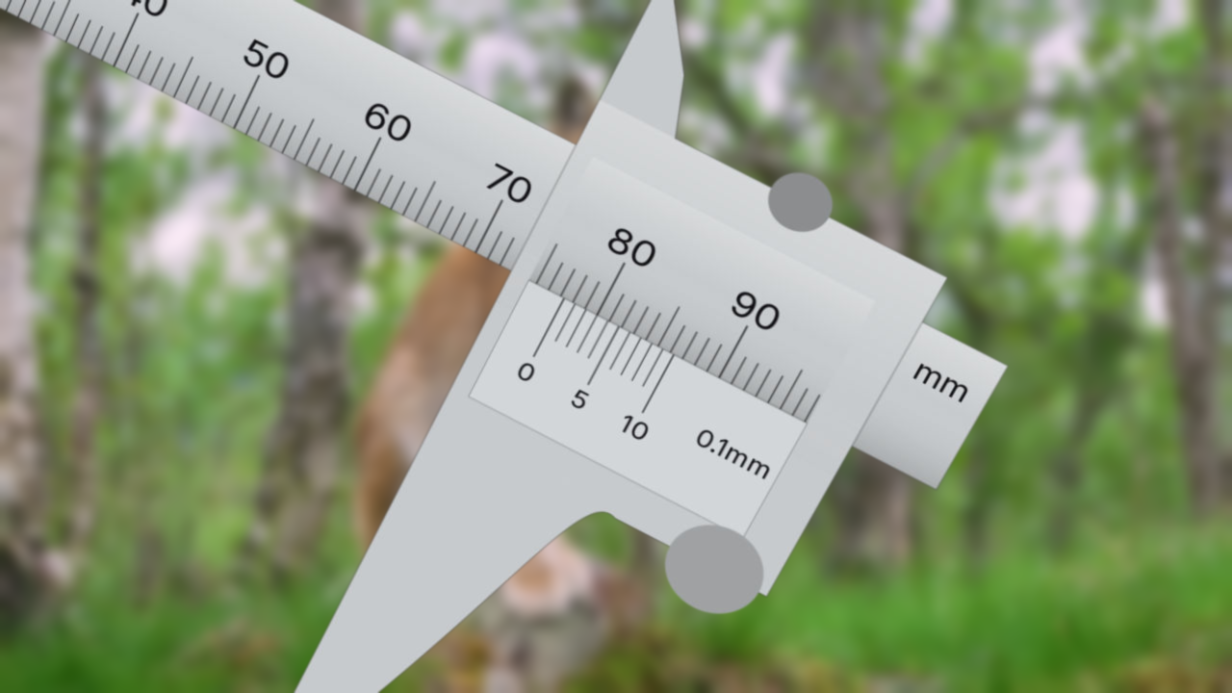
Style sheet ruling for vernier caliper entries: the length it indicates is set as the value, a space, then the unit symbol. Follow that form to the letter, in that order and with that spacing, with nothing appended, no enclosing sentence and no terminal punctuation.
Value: 77.3 mm
